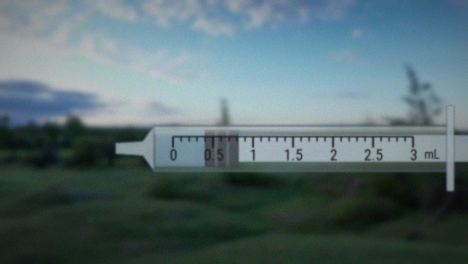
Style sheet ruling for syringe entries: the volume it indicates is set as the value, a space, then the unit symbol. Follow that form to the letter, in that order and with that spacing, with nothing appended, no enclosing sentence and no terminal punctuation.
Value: 0.4 mL
